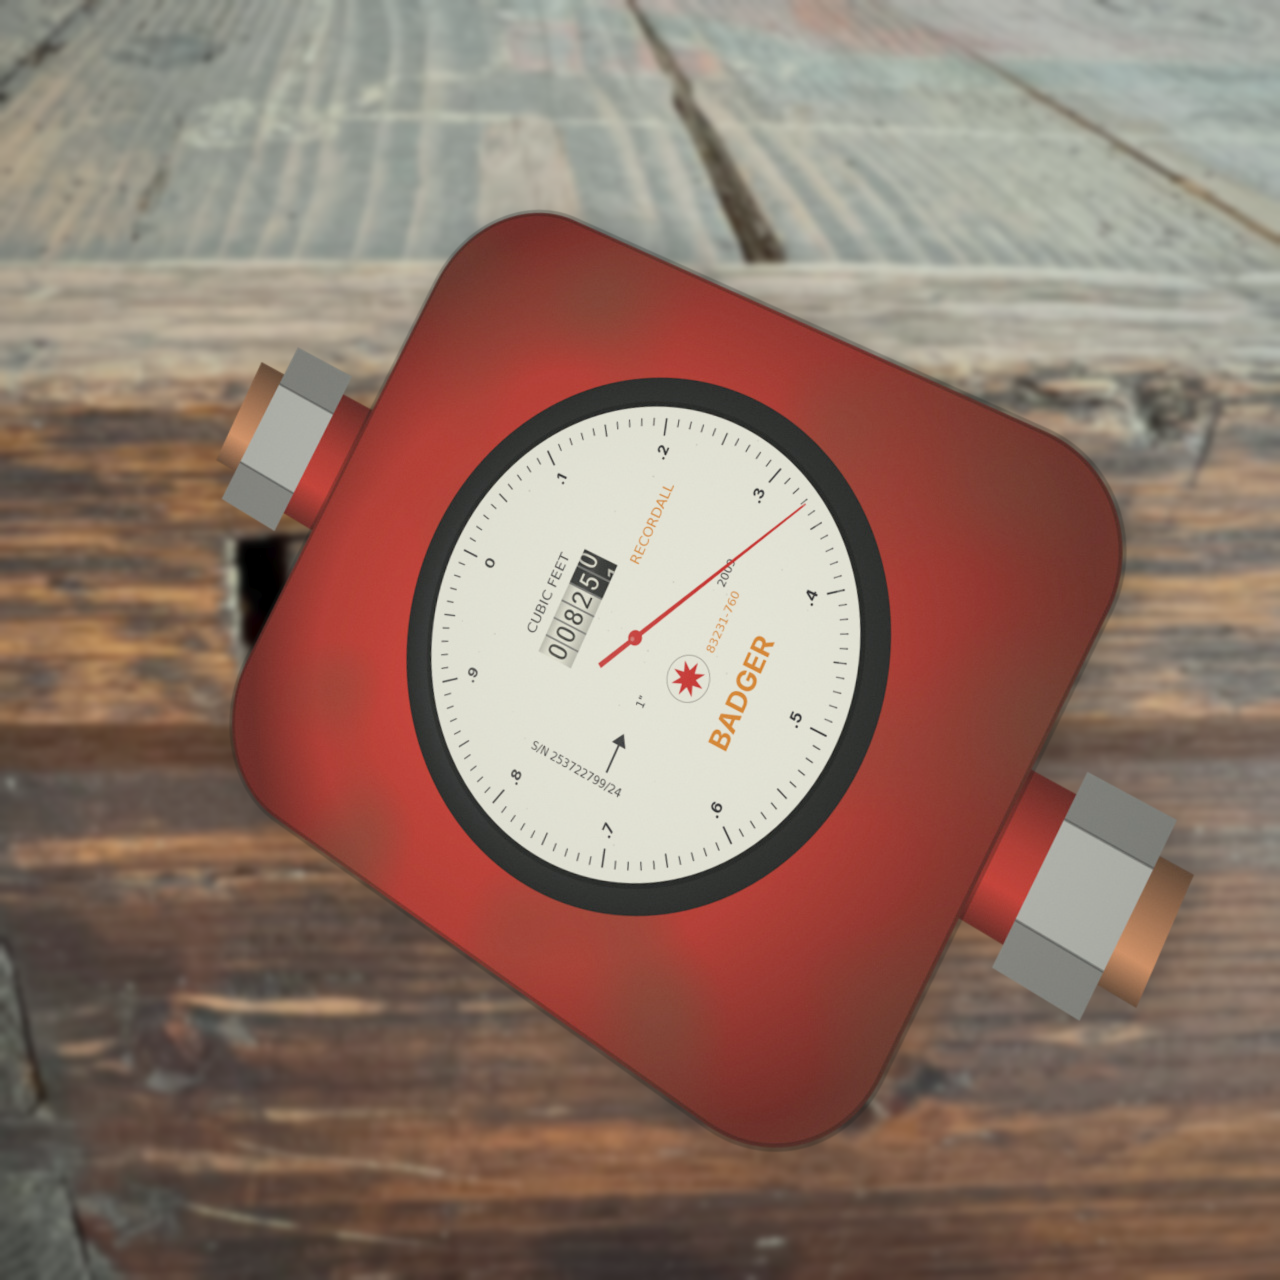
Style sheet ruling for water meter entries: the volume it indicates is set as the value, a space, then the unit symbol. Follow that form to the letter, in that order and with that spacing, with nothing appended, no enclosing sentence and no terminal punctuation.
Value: 8250.33 ft³
